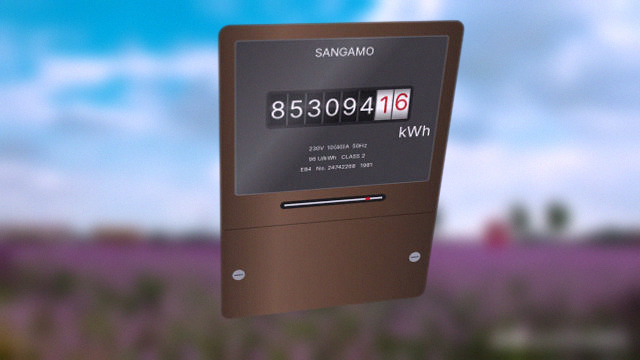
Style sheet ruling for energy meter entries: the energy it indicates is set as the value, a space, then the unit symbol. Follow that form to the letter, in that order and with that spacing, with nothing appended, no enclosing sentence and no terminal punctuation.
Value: 853094.16 kWh
